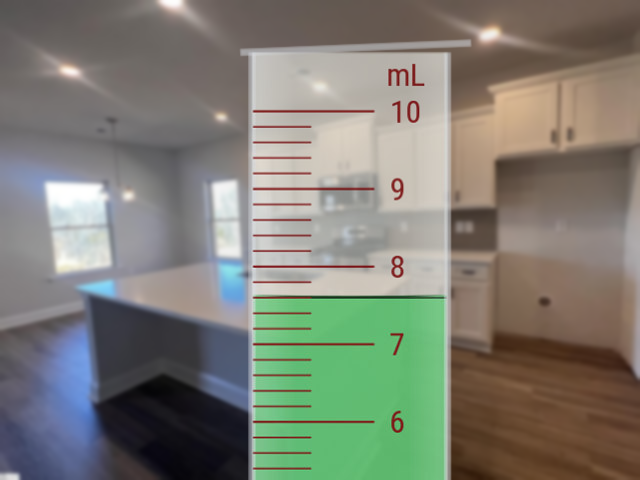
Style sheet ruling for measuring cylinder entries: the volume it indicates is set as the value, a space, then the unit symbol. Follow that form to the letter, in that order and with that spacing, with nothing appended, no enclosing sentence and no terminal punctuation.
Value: 7.6 mL
